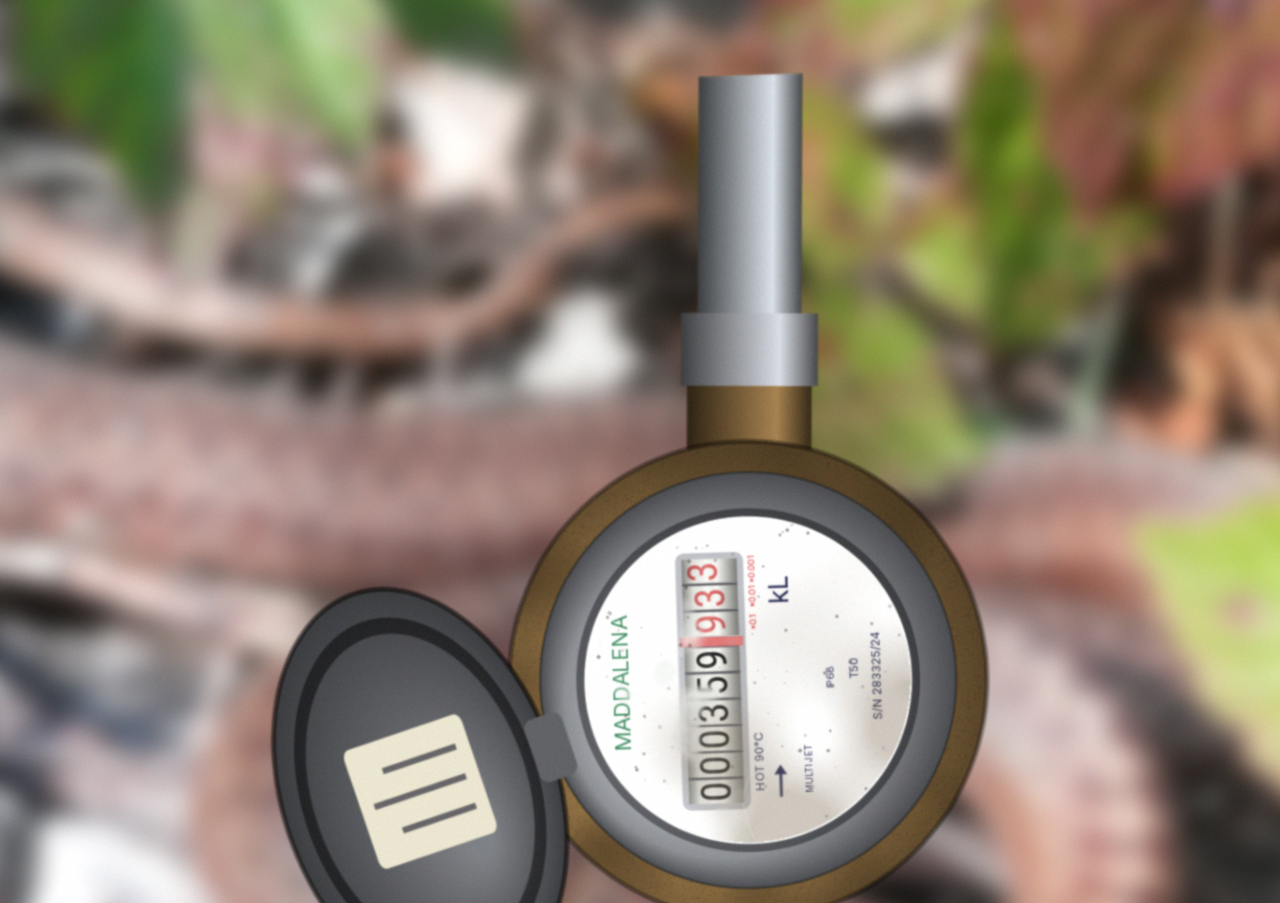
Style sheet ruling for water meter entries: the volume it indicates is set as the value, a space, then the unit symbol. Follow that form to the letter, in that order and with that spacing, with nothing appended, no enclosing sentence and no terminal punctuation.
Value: 359.933 kL
